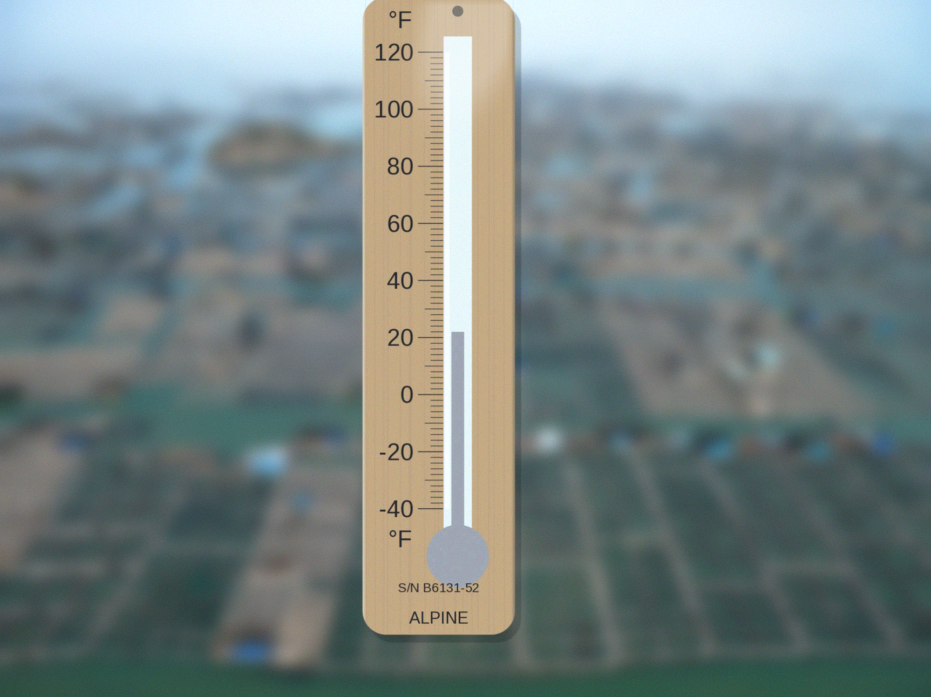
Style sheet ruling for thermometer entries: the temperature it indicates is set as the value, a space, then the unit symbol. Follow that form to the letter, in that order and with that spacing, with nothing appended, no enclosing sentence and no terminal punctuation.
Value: 22 °F
